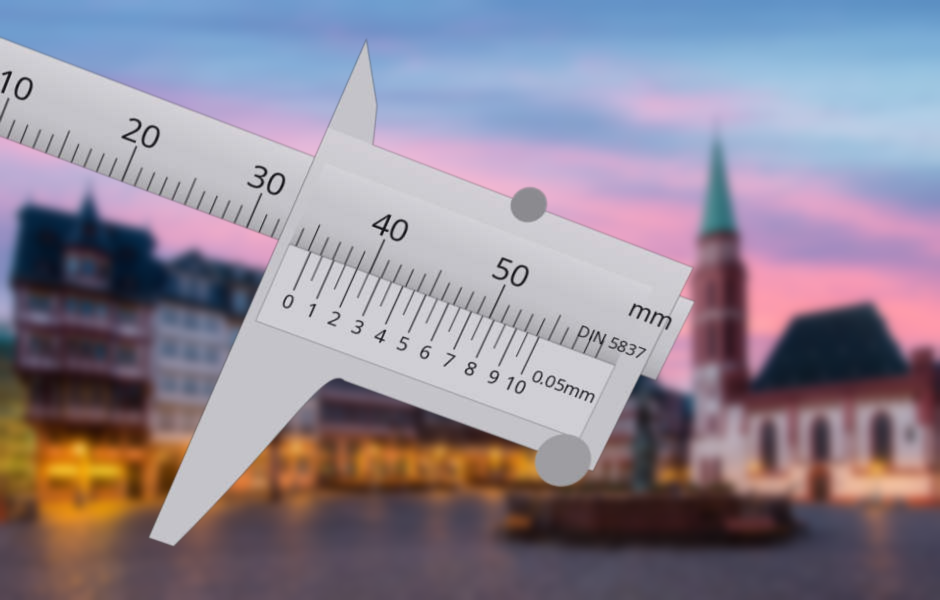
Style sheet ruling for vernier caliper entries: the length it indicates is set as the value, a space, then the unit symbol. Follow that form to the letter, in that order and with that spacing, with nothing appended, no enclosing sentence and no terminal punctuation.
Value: 35.2 mm
